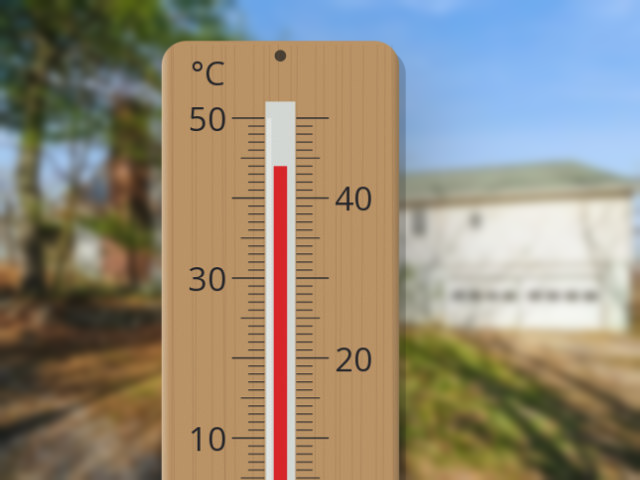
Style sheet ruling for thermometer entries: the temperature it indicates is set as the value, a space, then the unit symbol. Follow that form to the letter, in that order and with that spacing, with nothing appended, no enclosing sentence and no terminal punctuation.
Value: 44 °C
